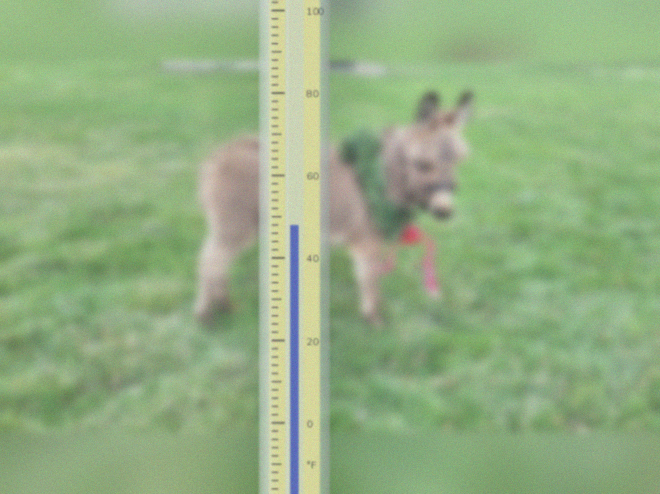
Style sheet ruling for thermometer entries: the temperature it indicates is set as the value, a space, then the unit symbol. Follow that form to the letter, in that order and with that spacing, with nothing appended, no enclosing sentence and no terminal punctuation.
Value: 48 °F
